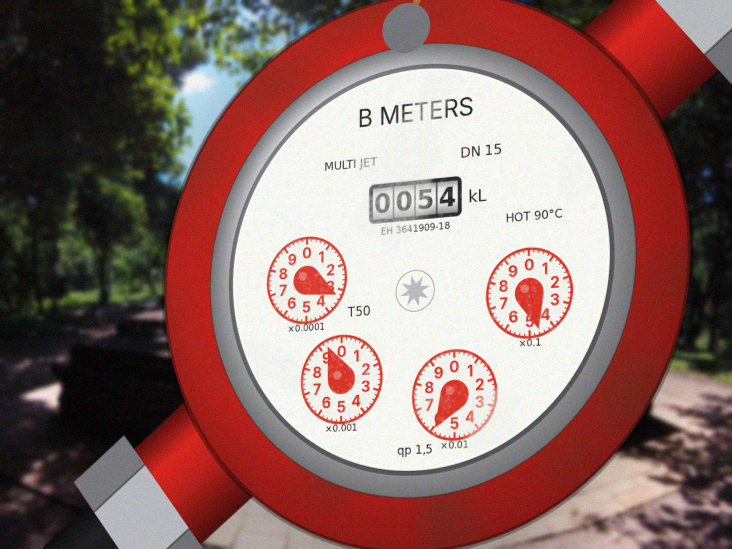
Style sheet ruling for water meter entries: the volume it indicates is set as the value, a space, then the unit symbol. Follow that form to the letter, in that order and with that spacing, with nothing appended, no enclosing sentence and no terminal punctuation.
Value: 54.4593 kL
